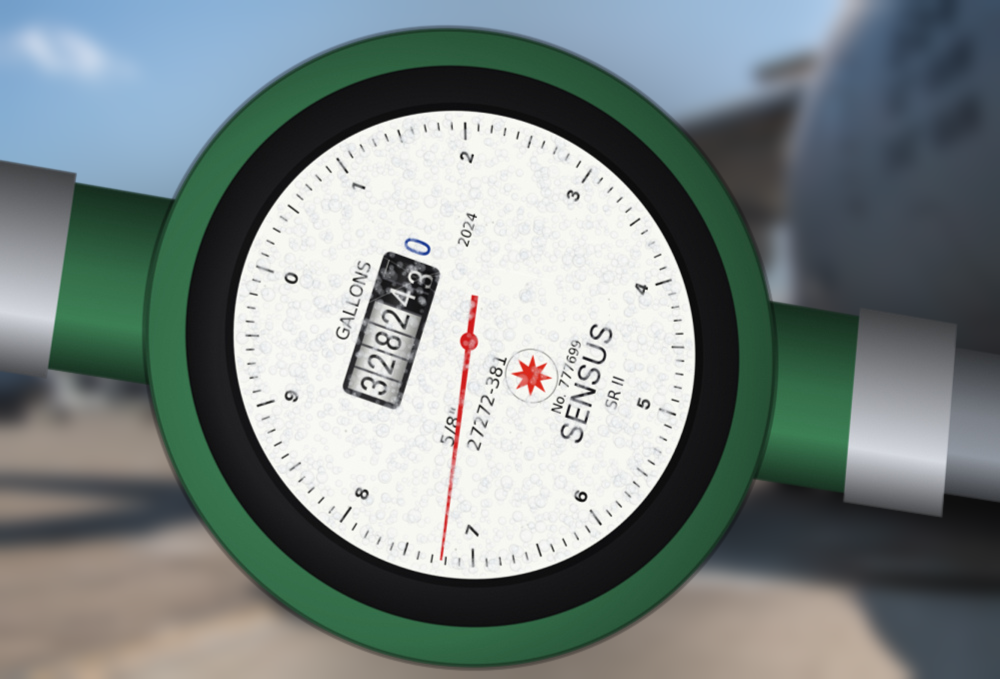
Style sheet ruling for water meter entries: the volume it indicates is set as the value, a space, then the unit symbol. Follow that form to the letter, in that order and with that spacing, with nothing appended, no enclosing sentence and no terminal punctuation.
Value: 3282427.2 gal
